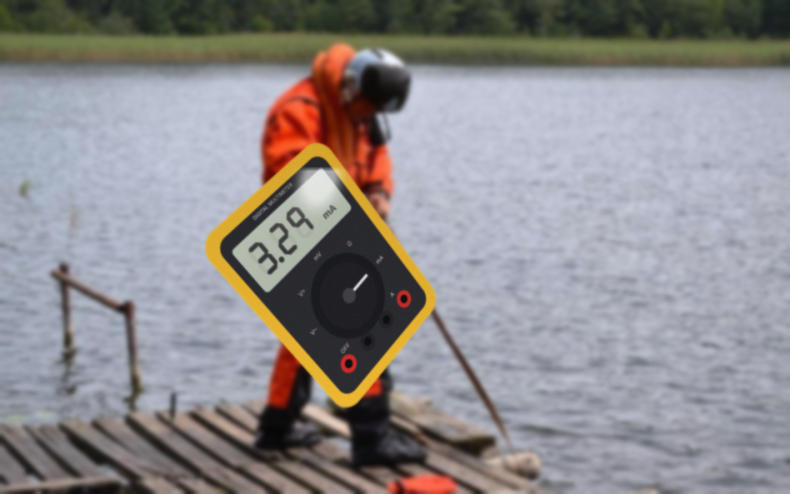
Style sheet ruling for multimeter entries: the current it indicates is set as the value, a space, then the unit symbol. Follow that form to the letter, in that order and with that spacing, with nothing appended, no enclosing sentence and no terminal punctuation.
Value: 3.29 mA
